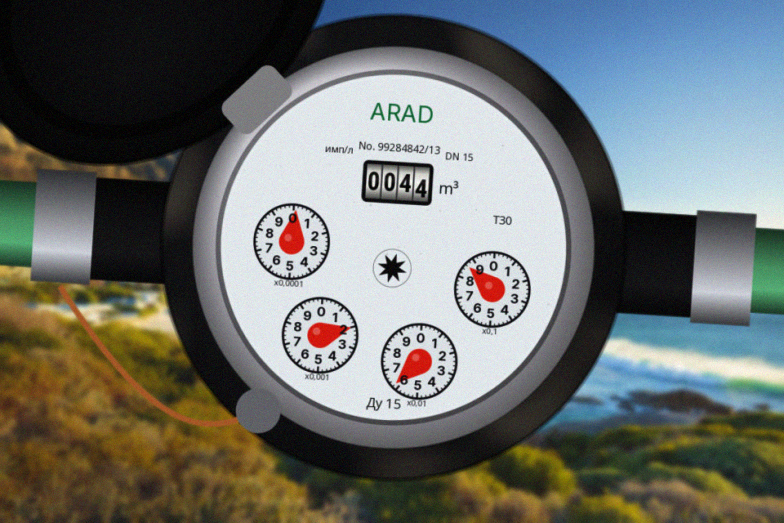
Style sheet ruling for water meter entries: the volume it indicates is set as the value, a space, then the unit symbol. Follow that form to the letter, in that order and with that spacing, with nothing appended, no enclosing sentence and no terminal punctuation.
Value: 43.8620 m³
